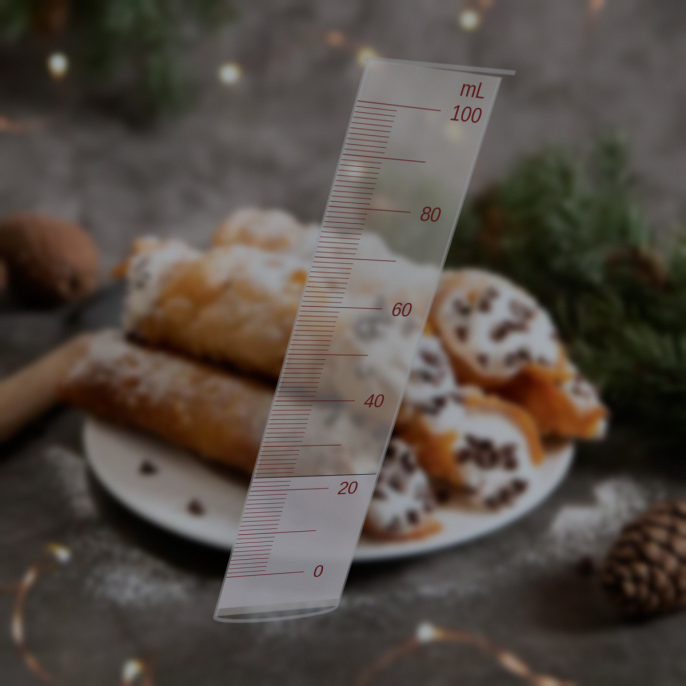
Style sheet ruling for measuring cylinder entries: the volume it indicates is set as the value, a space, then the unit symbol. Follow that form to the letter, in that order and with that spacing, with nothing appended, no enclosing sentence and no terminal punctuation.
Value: 23 mL
